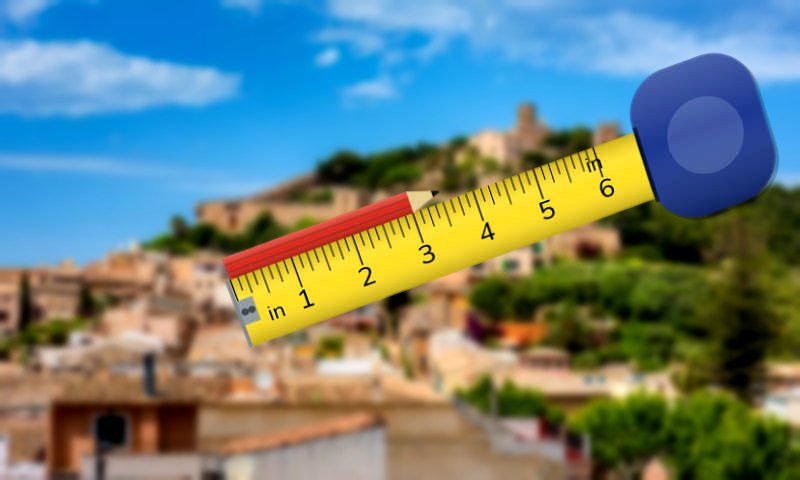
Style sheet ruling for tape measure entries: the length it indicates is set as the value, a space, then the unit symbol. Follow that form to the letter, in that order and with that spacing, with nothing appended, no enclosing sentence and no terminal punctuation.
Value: 3.5 in
